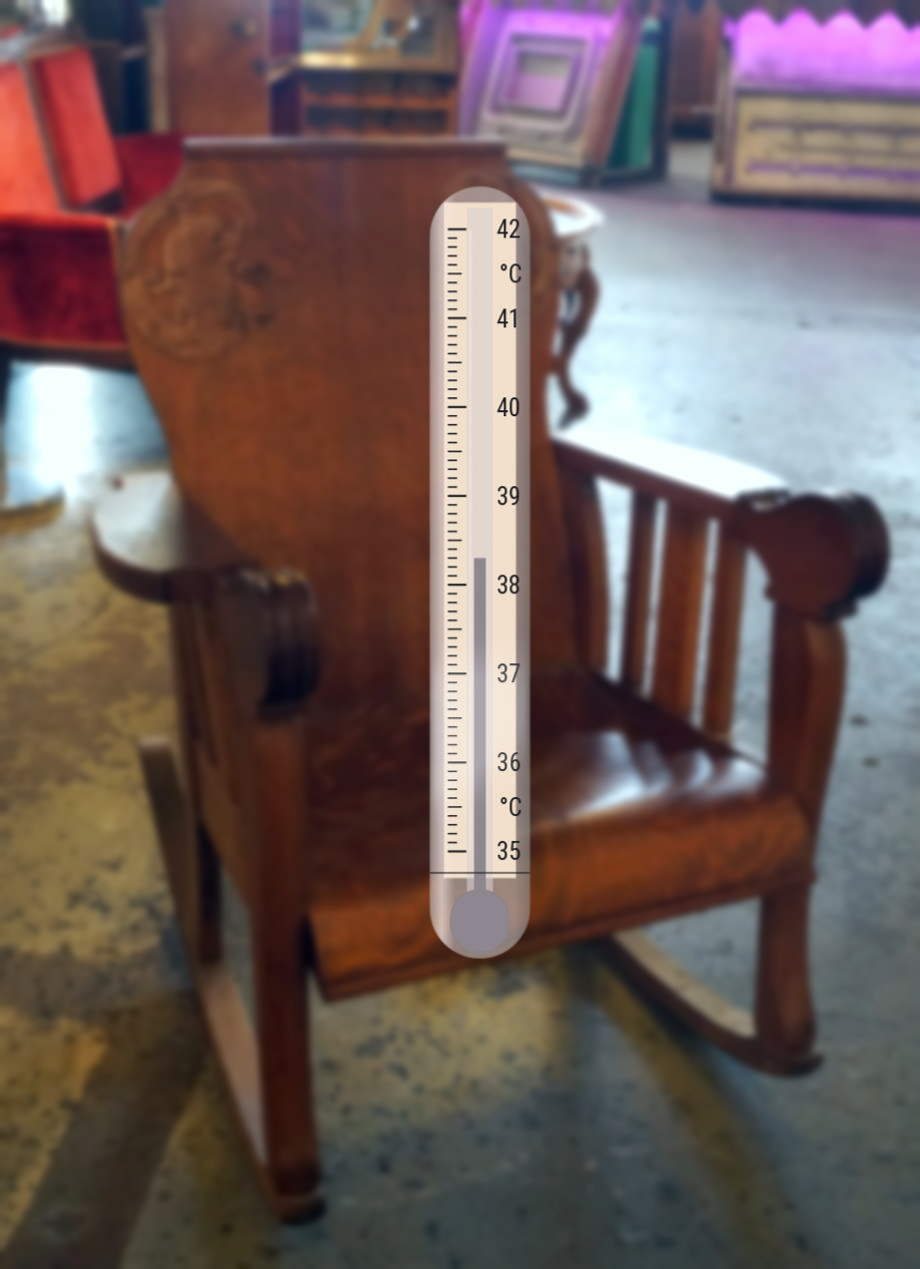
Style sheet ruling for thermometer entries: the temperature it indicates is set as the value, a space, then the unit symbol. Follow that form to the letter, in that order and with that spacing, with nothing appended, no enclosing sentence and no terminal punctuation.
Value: 38.3 °C
